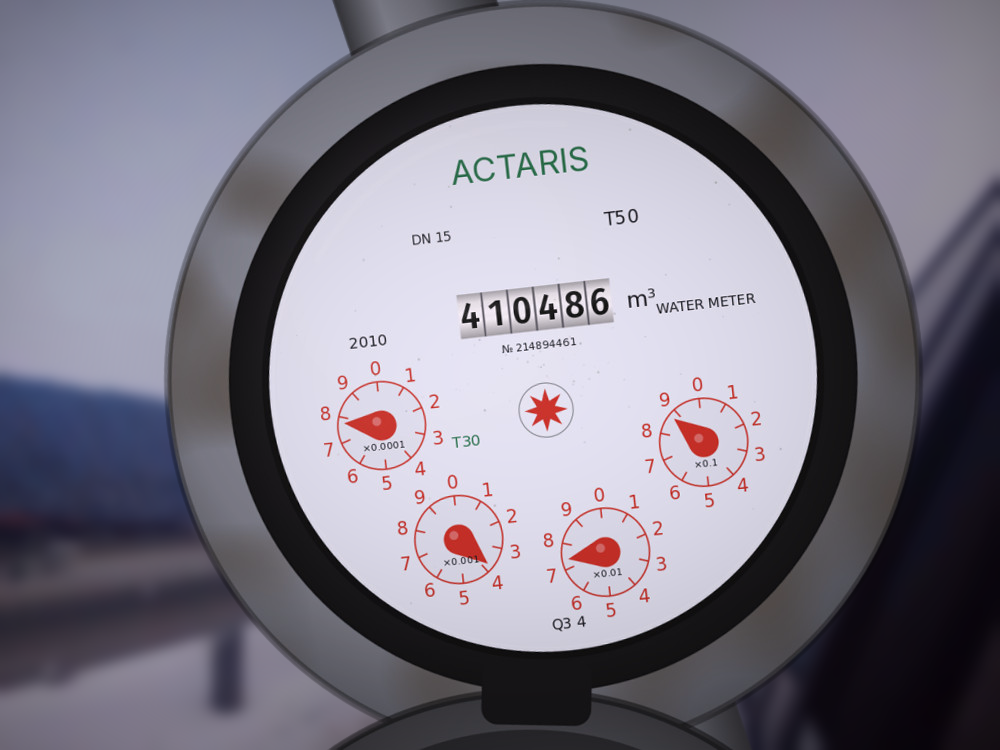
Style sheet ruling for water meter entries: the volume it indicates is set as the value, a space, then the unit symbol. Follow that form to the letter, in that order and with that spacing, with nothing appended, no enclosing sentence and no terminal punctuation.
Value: 410486.8737 m³
